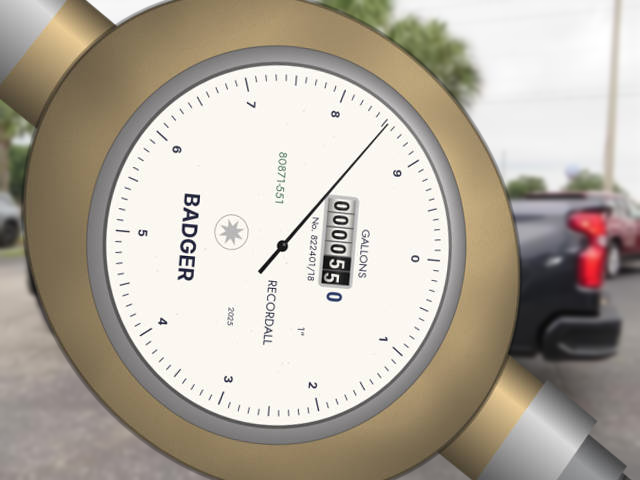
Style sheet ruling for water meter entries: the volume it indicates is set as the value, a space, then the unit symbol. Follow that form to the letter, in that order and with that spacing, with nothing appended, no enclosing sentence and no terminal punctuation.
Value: 548.5 gal
